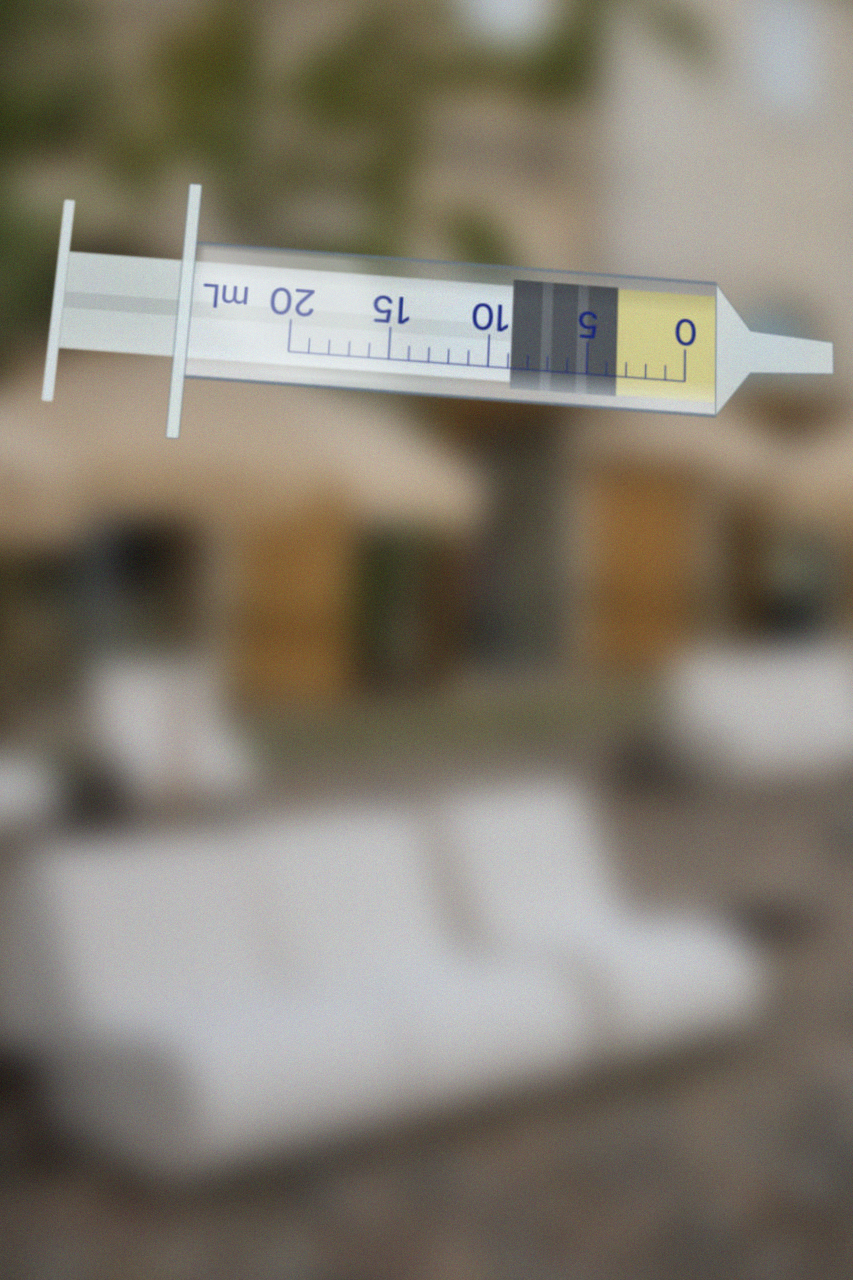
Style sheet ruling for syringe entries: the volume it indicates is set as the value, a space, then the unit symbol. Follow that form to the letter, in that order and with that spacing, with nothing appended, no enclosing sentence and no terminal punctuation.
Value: 3.5 mL
